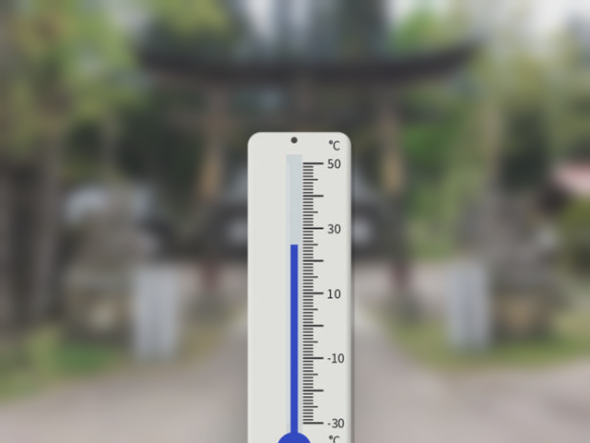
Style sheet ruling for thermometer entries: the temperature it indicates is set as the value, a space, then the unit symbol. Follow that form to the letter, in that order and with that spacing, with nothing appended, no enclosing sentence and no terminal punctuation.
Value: 25 °C
